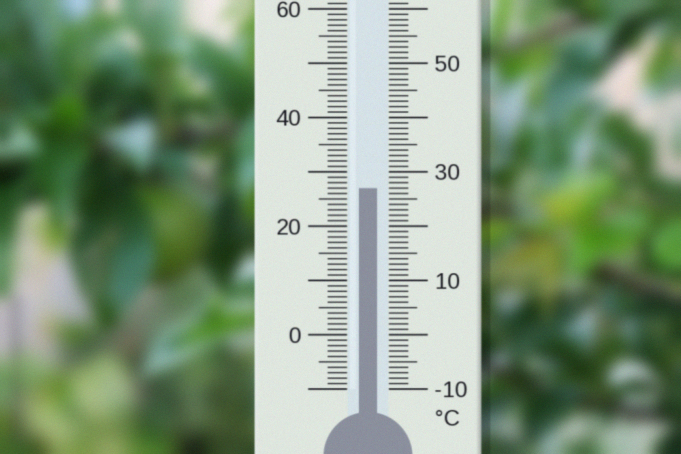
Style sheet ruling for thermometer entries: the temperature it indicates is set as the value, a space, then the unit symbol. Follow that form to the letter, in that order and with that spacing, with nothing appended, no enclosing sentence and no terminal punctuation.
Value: 27 °C
